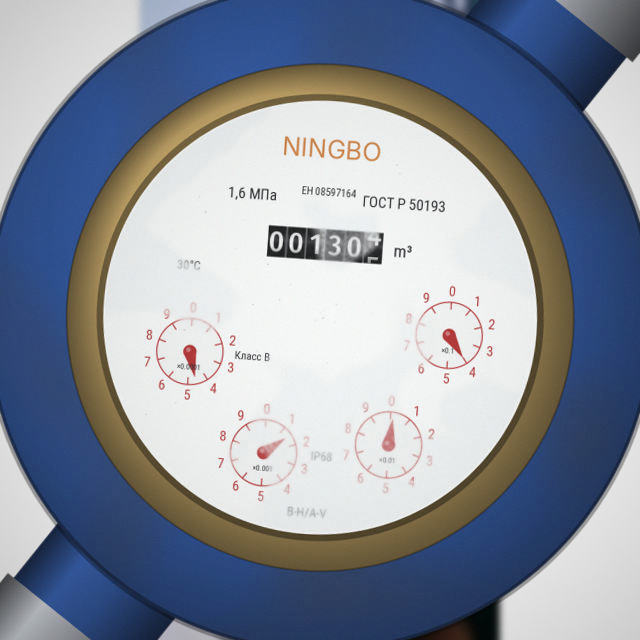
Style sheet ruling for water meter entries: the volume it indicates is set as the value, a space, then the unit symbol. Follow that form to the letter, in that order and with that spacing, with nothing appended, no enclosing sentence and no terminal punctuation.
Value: 1304.4014 m³
